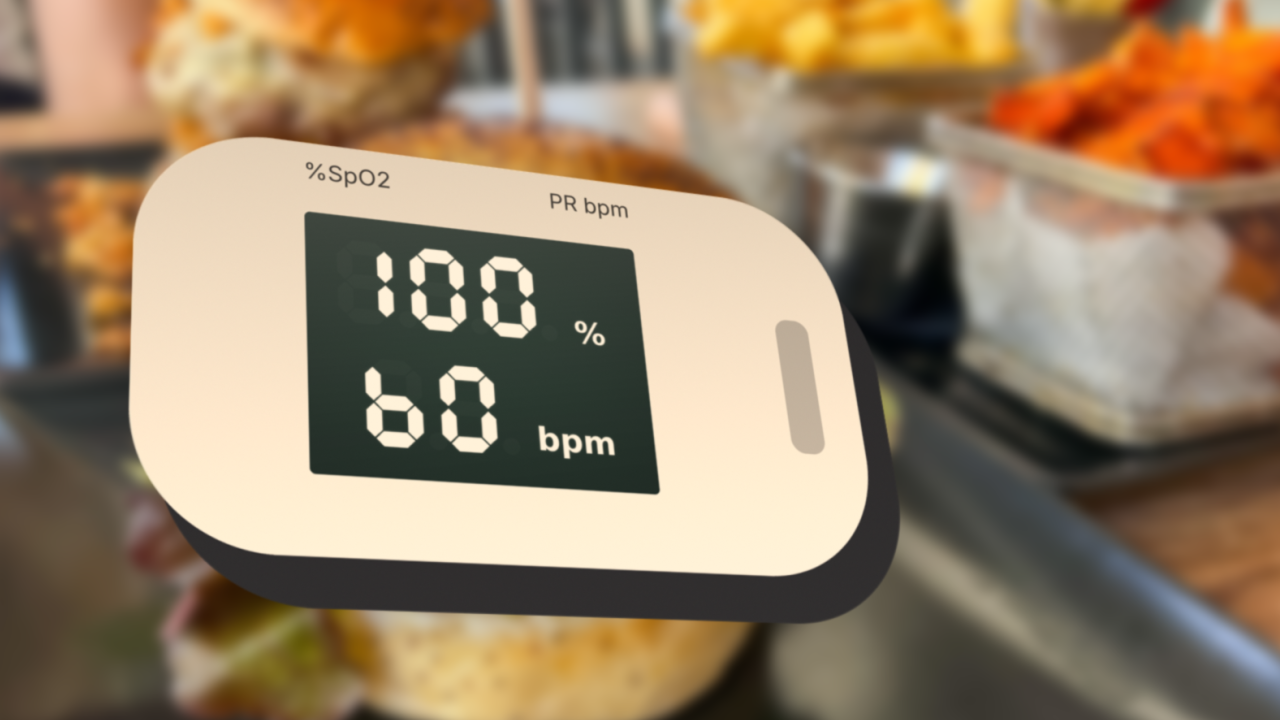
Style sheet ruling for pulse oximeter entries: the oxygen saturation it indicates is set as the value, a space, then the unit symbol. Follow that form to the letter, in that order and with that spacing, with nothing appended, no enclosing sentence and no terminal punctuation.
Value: 100 %
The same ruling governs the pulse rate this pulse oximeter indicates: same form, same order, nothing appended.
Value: 60 bpm
